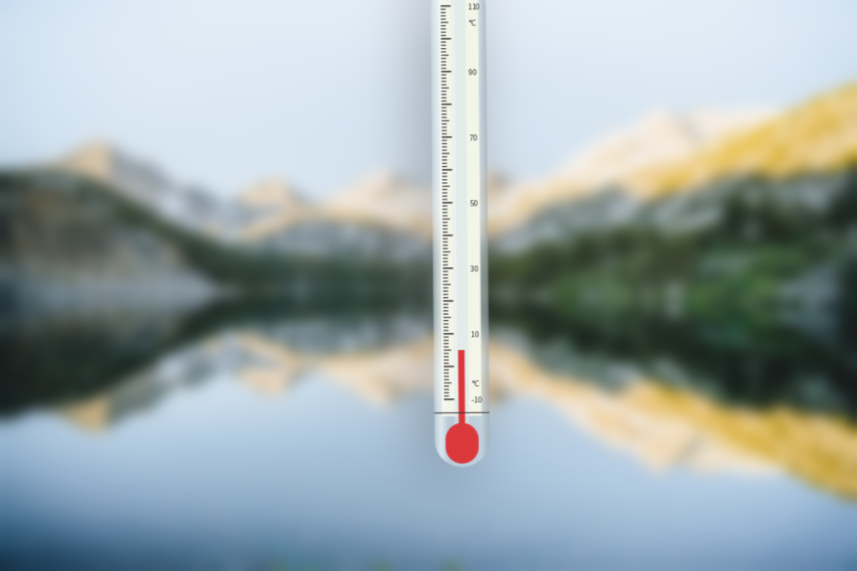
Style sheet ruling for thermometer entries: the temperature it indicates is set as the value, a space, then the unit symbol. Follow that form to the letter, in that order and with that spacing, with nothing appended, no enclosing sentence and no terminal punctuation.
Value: 5 °C
